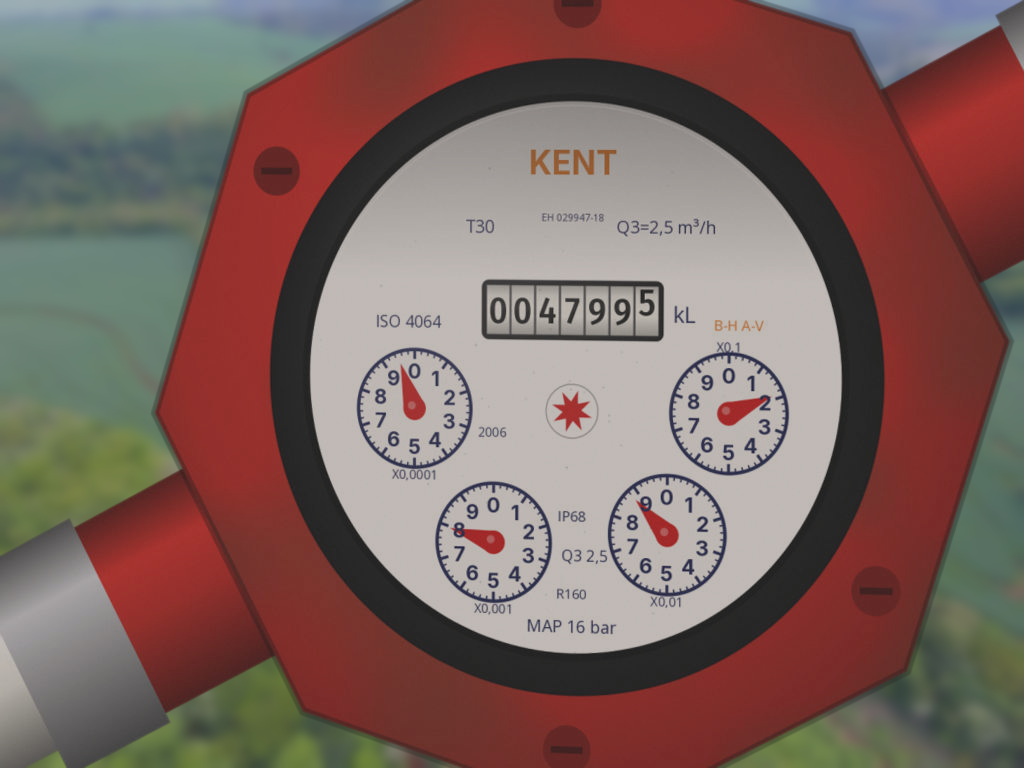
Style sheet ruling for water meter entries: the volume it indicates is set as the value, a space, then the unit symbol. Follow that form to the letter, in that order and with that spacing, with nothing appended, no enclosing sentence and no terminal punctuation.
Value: 47995.1879 kL
